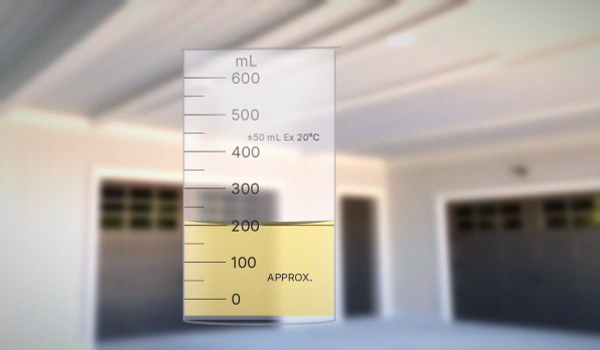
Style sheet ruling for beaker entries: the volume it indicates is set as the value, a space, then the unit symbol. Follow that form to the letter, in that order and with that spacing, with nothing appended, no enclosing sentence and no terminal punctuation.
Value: 200 mL
